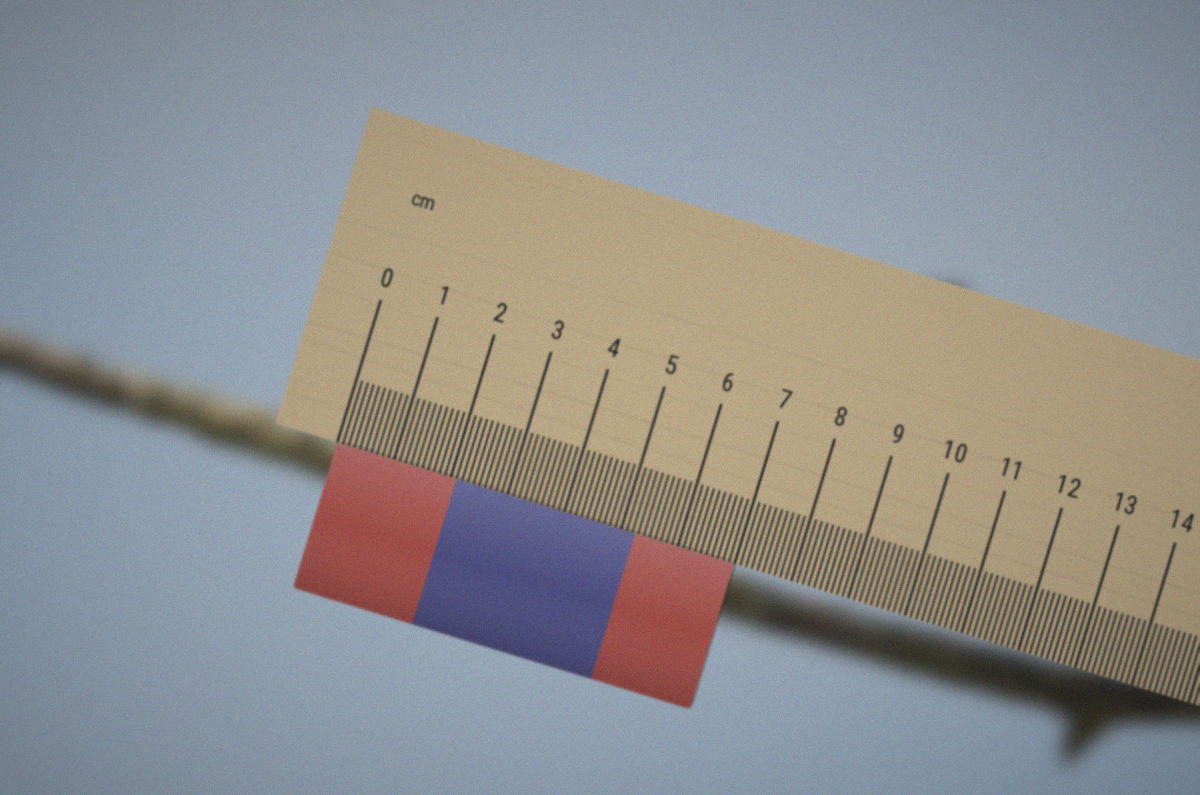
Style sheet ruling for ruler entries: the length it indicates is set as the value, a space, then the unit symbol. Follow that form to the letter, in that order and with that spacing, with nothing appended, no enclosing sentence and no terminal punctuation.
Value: 7 cm
